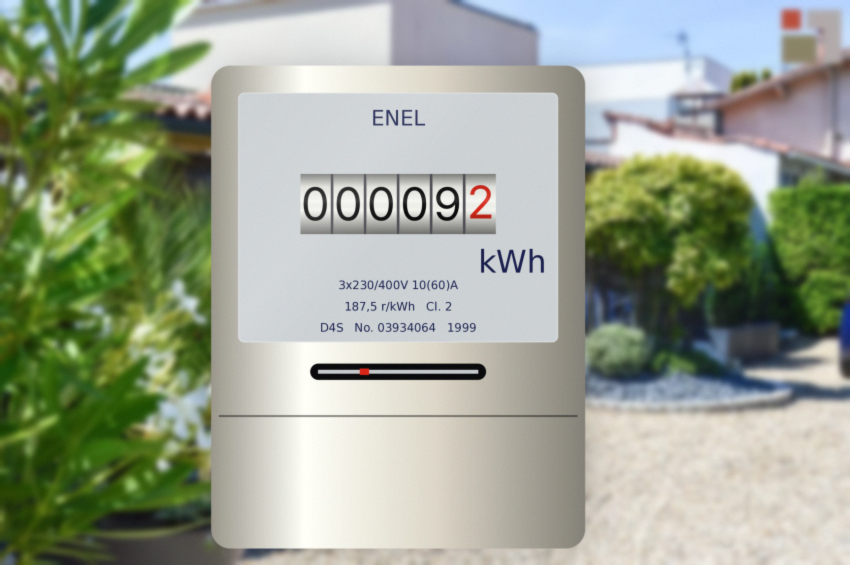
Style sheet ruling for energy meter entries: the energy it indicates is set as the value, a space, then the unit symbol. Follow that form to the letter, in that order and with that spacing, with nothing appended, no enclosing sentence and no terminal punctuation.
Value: 9.2 kWh
